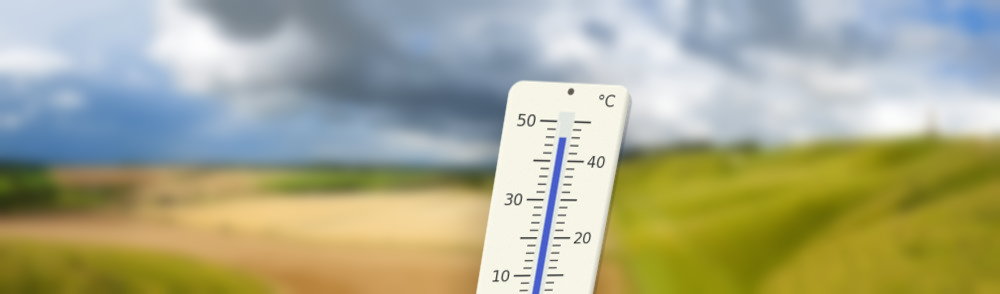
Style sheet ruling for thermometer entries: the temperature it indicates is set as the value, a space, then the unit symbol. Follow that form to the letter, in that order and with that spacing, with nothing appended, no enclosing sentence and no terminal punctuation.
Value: 46 °C
